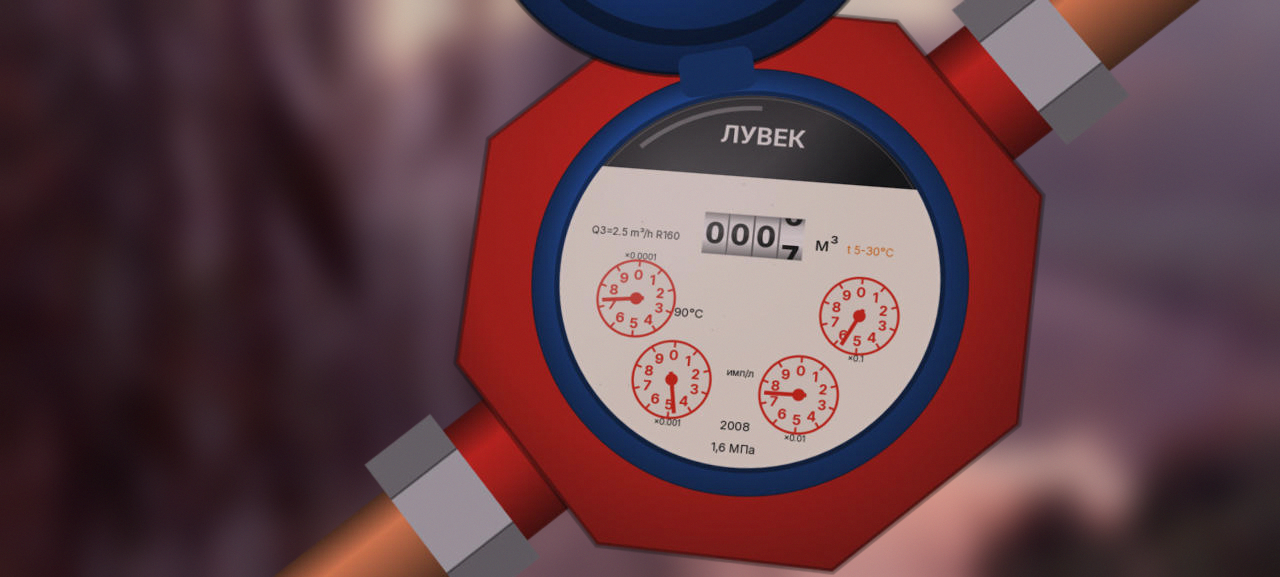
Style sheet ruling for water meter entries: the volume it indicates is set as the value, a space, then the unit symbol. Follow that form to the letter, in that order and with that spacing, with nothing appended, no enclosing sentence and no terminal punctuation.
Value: 6.5747 m³
